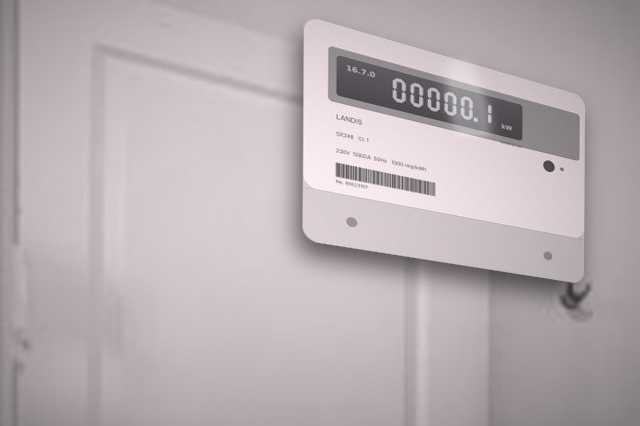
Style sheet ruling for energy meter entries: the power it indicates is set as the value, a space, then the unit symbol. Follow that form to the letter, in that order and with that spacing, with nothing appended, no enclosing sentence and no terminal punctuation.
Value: 0.1 kW
